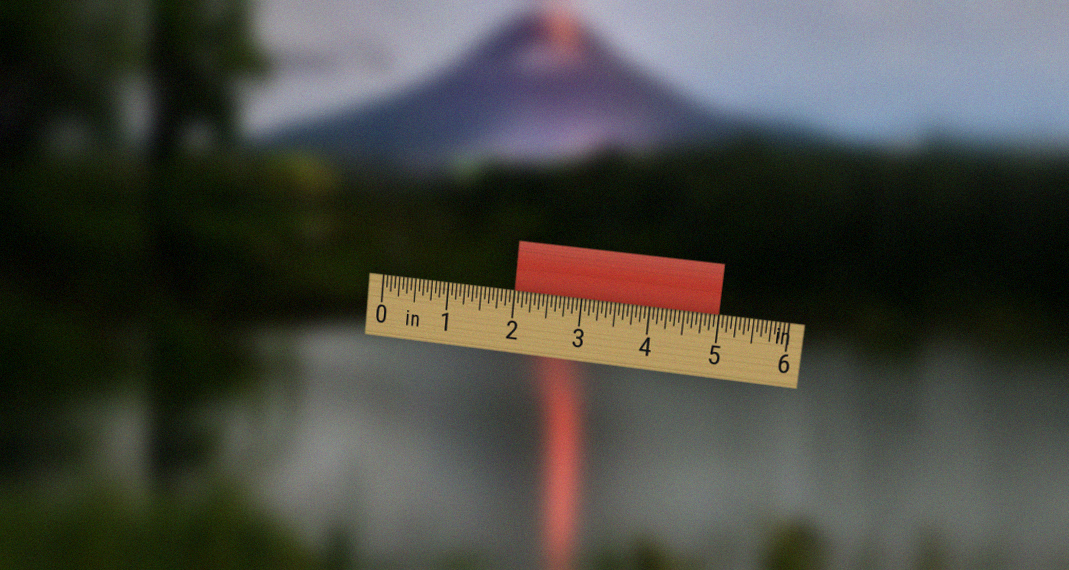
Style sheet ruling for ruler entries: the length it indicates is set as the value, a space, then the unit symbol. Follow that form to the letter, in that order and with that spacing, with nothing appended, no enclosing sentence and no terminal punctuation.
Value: 3 in
